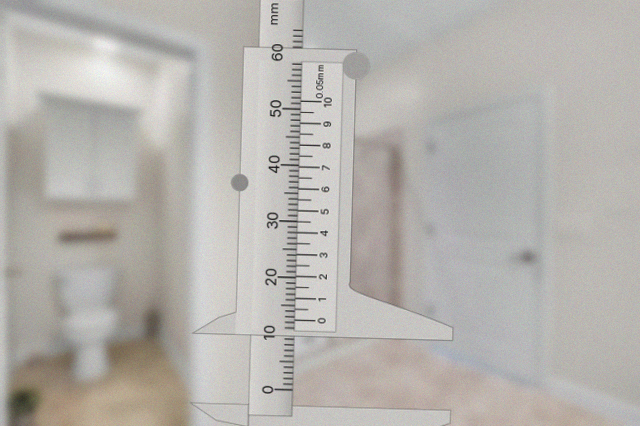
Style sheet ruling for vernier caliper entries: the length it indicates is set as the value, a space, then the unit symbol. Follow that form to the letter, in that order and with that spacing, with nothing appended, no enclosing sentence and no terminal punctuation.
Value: 12.4 mm
